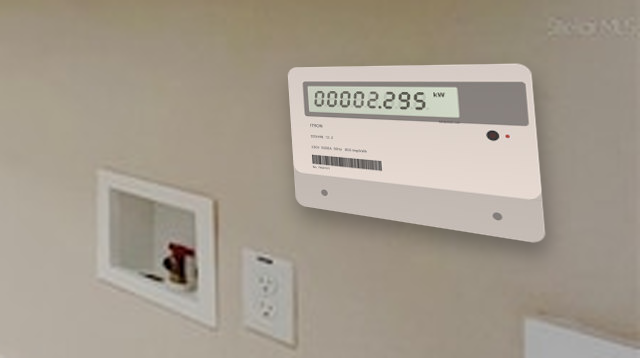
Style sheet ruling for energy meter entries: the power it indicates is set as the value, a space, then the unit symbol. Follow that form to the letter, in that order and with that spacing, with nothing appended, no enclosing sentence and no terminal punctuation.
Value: 2.295 kW
